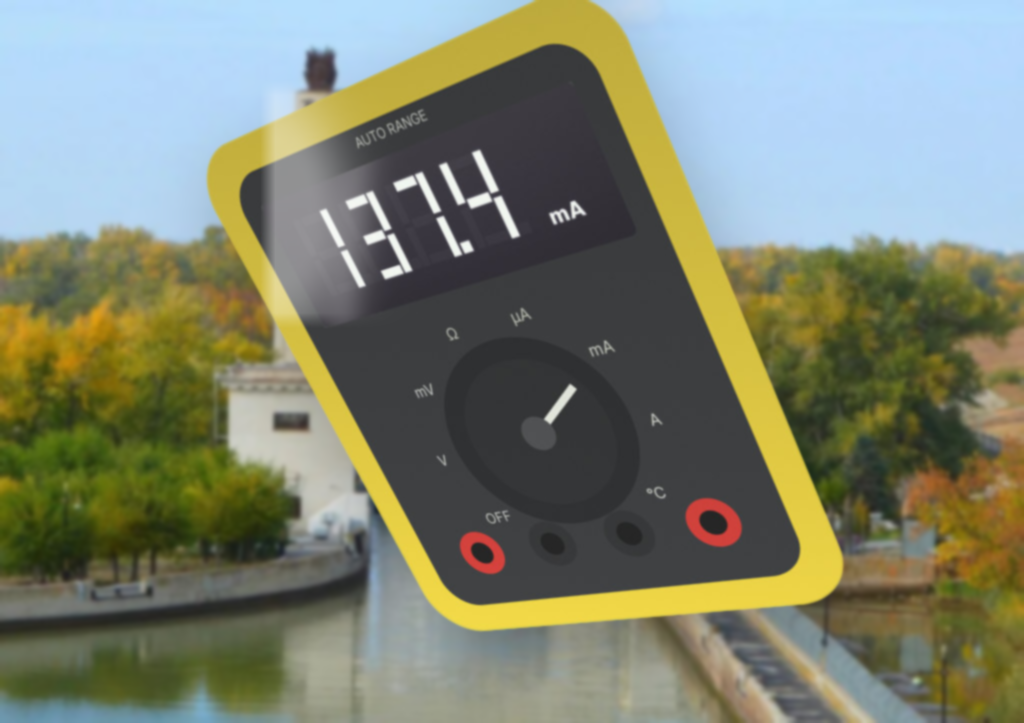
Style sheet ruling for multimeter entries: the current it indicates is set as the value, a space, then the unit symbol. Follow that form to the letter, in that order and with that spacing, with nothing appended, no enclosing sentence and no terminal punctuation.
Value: 137.4 mA
